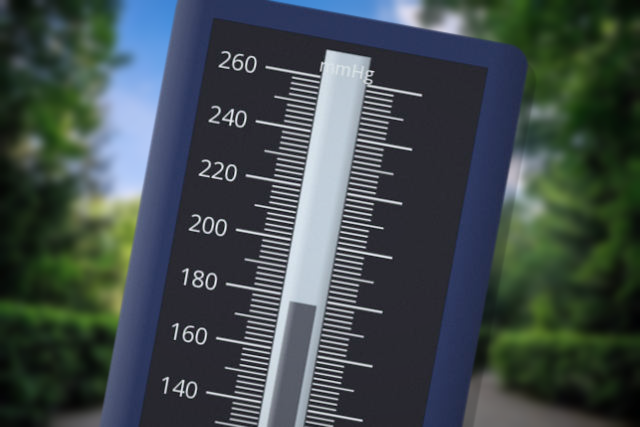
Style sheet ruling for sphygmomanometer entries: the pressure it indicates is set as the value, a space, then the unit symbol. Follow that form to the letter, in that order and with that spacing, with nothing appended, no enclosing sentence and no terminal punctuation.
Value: 178 mmHg
